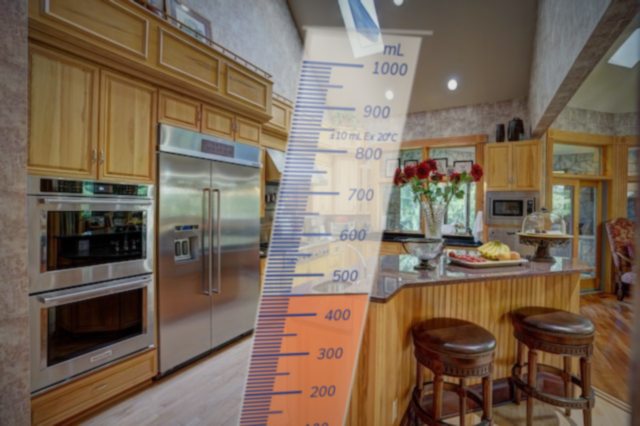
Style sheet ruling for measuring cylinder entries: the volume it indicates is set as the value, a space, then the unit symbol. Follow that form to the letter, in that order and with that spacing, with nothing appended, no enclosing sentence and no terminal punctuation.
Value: 450 mL
